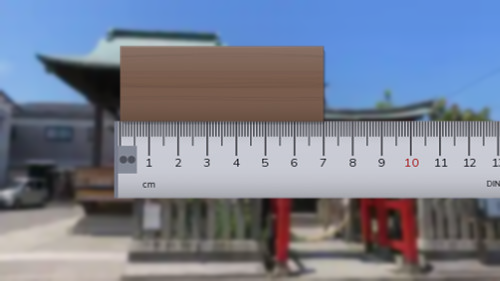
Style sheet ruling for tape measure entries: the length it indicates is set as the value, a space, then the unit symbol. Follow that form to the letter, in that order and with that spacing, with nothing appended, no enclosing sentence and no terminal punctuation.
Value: 7 cm
